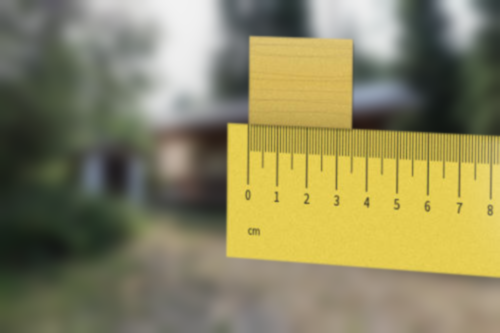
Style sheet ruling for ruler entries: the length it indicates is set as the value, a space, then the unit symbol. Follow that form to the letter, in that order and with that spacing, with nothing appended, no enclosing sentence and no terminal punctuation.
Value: 3.5 cm
